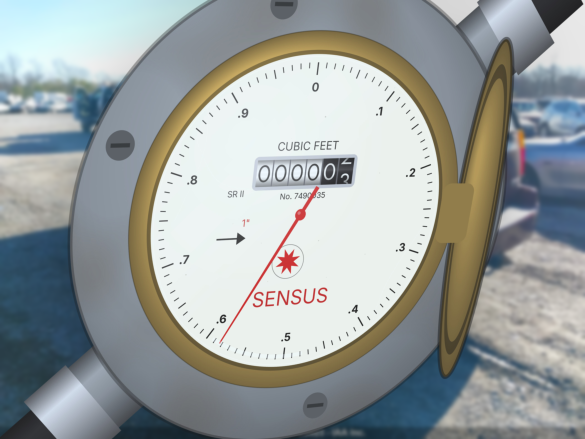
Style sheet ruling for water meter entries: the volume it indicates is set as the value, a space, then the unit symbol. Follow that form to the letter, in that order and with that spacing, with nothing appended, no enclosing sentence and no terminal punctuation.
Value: 2.58 ft³
